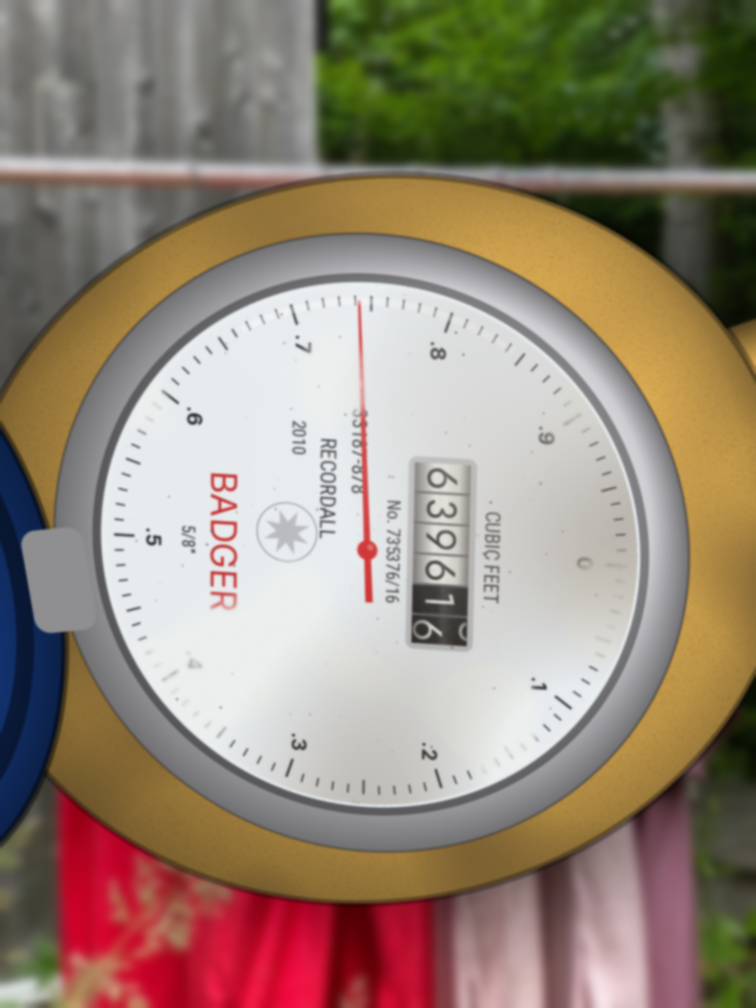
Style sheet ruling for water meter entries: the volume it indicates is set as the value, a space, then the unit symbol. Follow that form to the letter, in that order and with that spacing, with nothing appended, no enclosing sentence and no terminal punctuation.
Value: 639615.74 ft³
